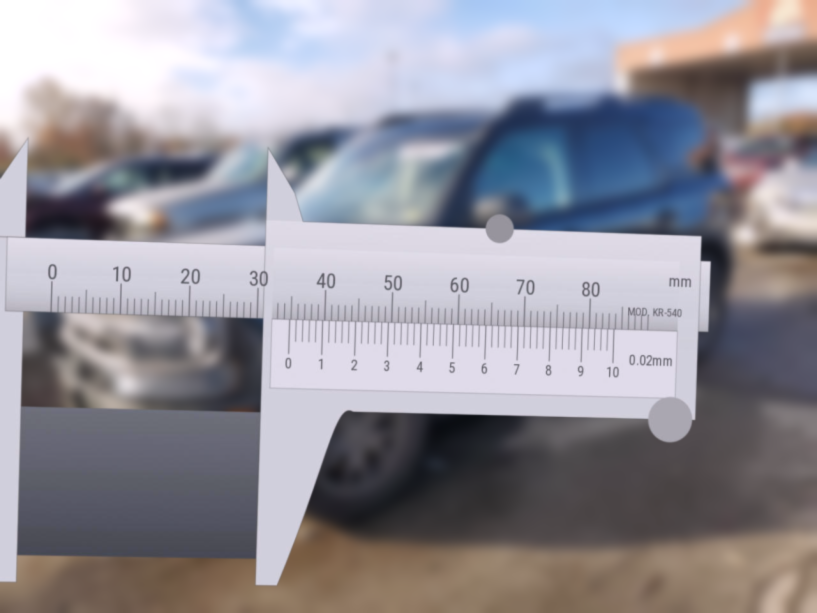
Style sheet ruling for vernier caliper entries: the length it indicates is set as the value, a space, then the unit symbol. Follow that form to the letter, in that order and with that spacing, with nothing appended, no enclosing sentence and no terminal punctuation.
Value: 34.8 mm
